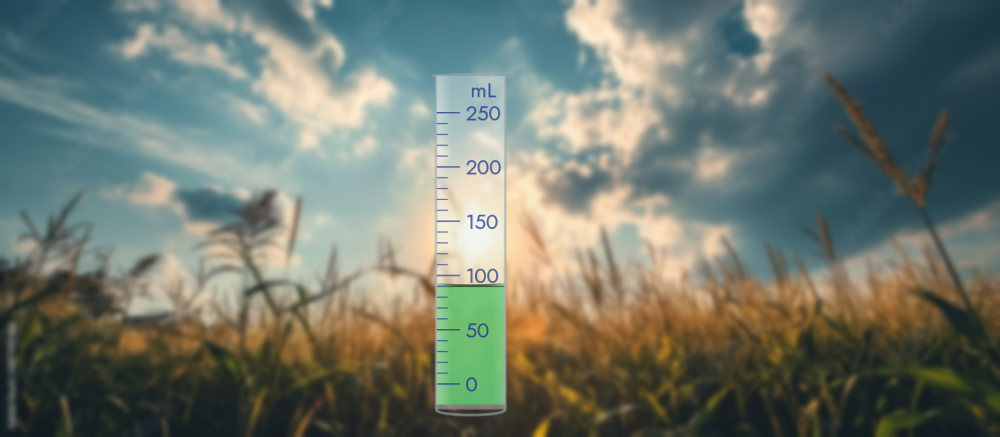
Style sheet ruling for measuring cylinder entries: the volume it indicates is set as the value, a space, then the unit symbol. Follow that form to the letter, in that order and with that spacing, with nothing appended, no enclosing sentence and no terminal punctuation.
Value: 90 mL
